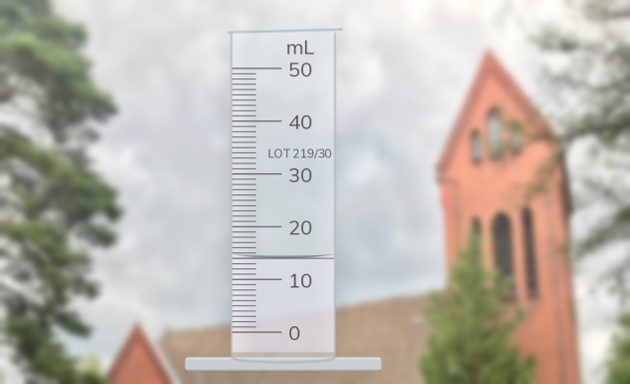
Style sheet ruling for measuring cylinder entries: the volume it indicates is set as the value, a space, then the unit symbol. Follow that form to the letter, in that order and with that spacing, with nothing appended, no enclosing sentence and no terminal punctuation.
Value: 14 mL
